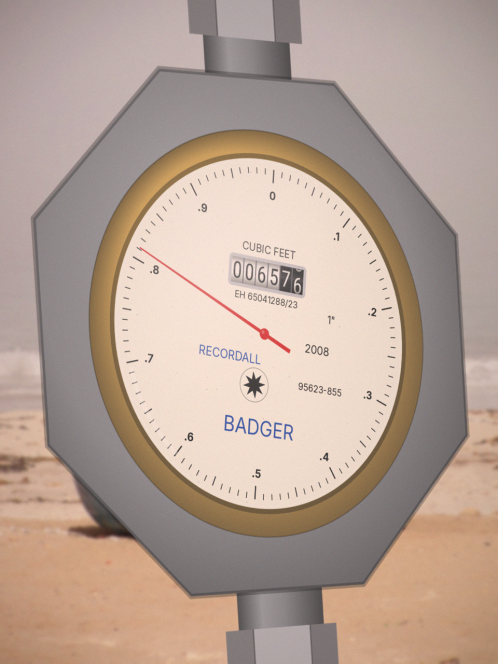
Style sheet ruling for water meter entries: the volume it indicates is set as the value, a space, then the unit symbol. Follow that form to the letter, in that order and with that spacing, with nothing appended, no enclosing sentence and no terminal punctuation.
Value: 6575.81 ft³
